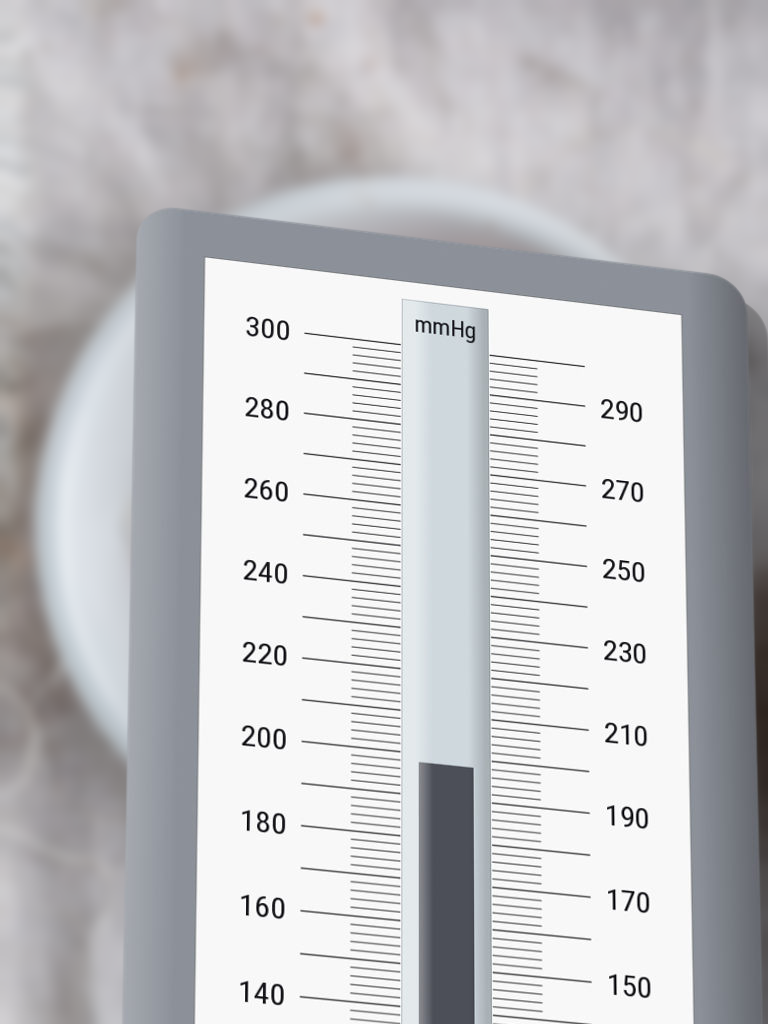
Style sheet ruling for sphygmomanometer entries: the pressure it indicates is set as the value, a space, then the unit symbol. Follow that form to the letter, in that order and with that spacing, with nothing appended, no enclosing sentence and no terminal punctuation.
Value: 198 mmHg
